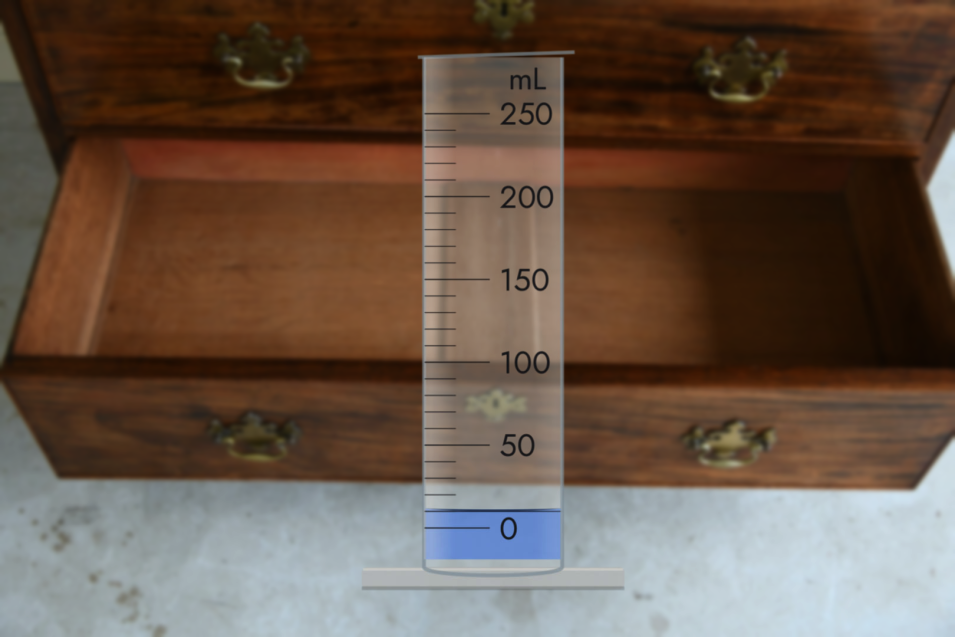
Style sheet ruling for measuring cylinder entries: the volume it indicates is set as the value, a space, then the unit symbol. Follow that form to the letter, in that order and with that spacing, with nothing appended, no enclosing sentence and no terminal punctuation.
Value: 10 mL
